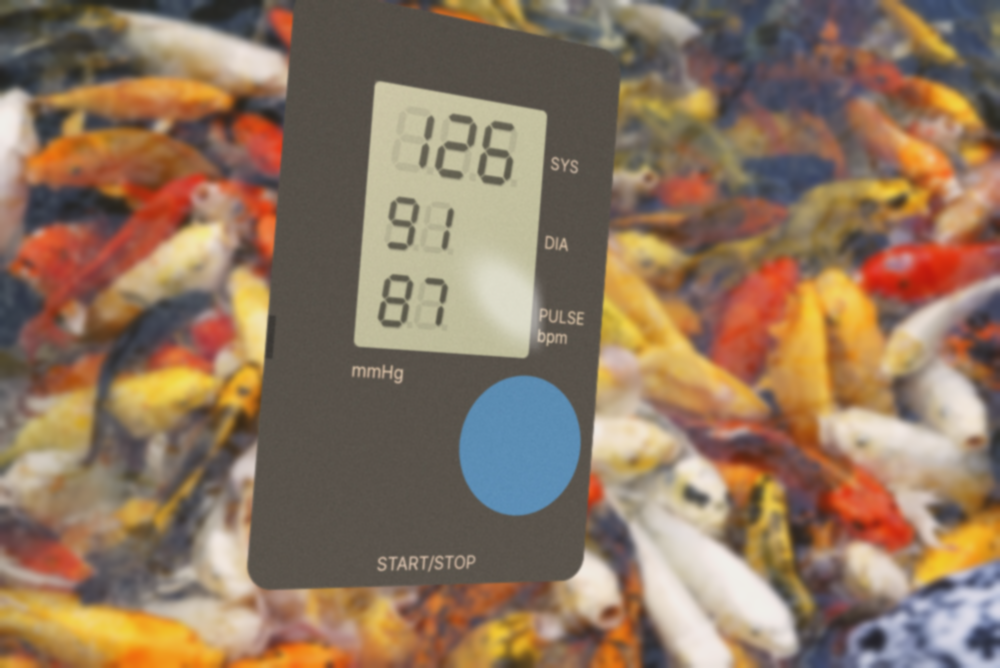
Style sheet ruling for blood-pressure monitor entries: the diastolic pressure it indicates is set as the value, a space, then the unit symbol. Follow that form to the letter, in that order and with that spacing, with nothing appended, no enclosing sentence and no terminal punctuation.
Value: 91 mmHg
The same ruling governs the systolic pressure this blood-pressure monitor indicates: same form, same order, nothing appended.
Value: 126 mmHg
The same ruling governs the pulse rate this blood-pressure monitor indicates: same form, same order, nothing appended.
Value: 87 bpm
